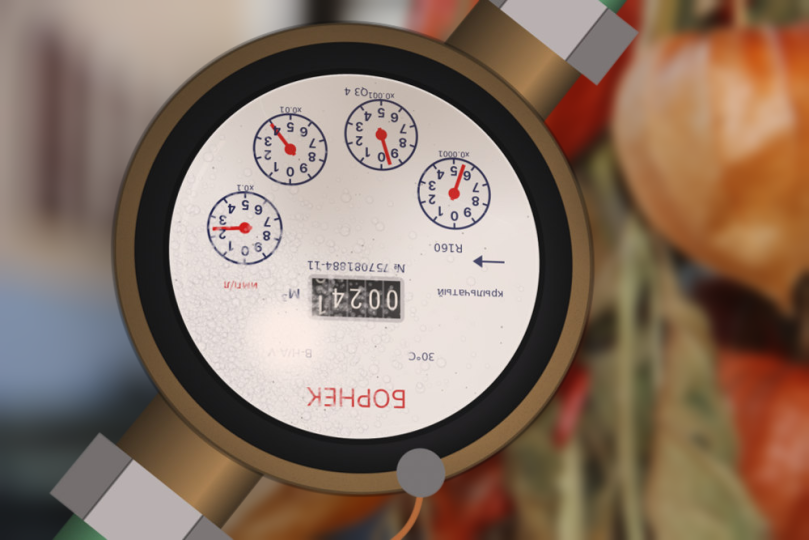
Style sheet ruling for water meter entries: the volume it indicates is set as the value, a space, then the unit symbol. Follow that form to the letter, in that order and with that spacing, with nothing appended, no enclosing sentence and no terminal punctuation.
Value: 241.2395 m³
